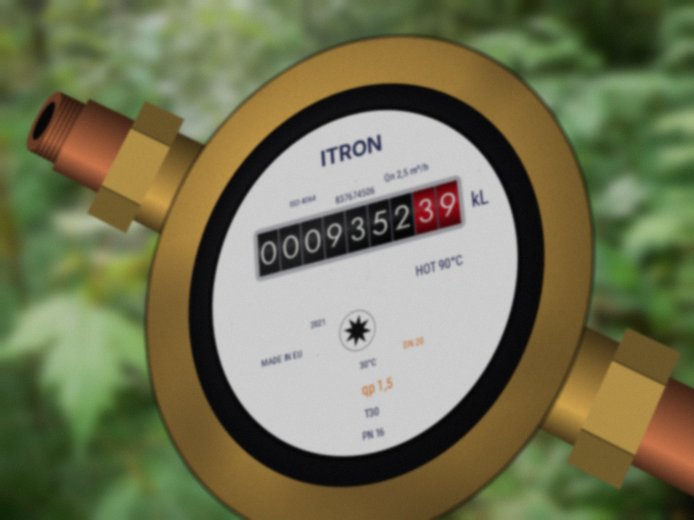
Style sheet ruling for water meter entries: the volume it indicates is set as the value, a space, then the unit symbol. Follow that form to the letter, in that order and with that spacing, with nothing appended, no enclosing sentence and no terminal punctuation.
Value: 9352.39 kL
